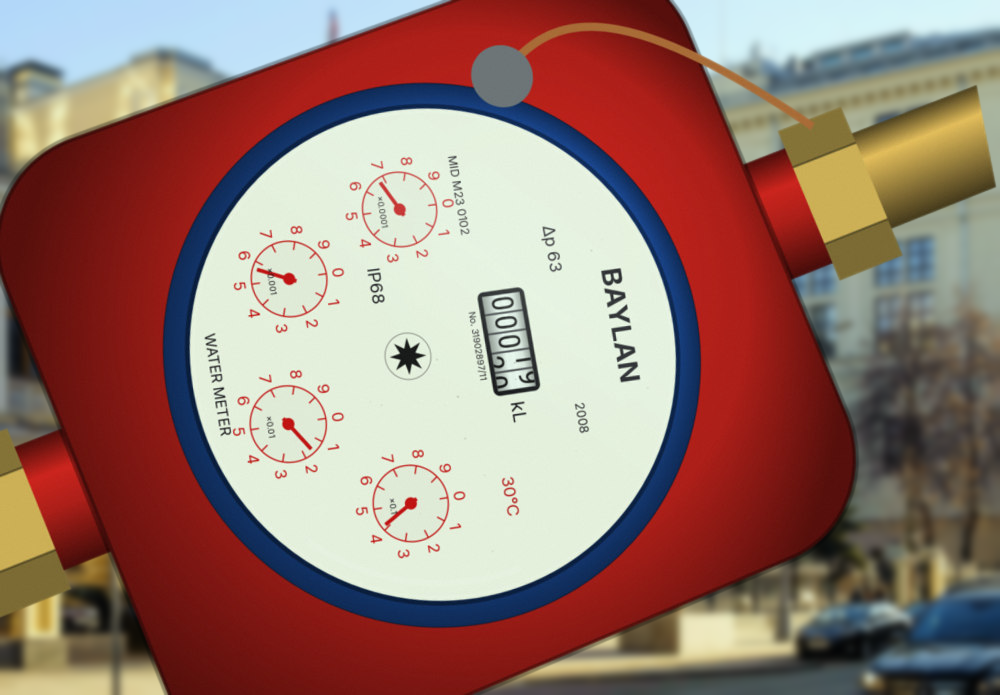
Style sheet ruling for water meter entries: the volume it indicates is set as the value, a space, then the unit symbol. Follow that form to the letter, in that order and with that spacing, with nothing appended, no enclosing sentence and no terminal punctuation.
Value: 19.4156 kL
